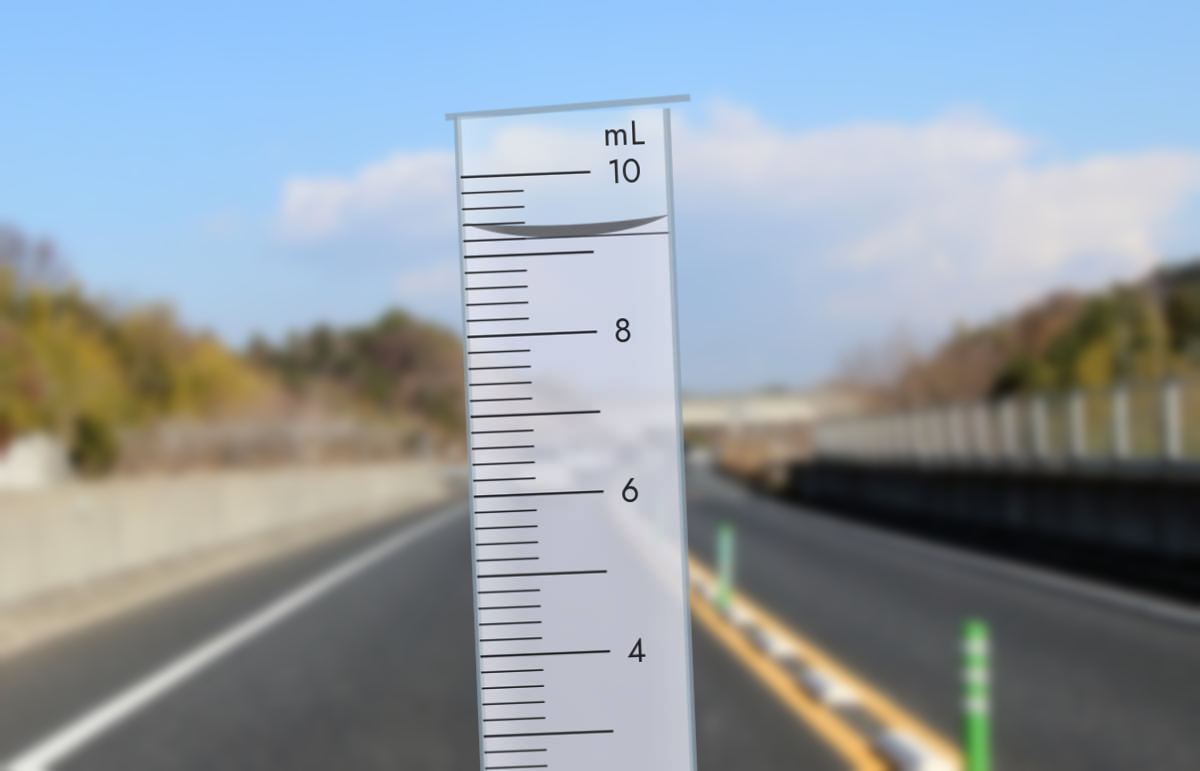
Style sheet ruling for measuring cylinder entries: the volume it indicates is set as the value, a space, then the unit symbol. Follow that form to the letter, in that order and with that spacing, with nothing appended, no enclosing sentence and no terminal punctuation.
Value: 9.2 mL
